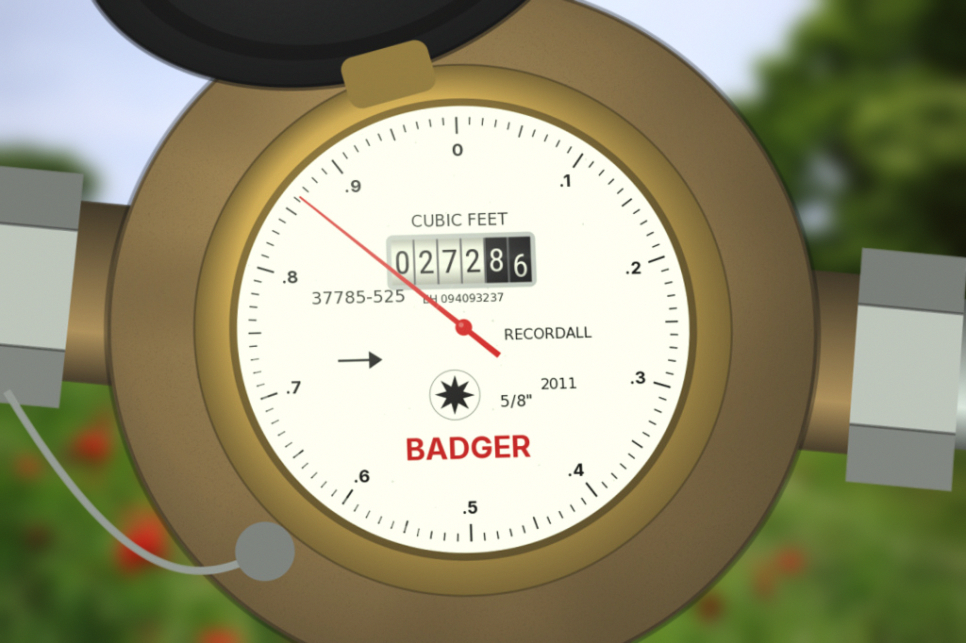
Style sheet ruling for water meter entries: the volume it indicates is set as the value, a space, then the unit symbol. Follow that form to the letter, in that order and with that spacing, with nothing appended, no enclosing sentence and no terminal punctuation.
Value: 27285.86 ft³
